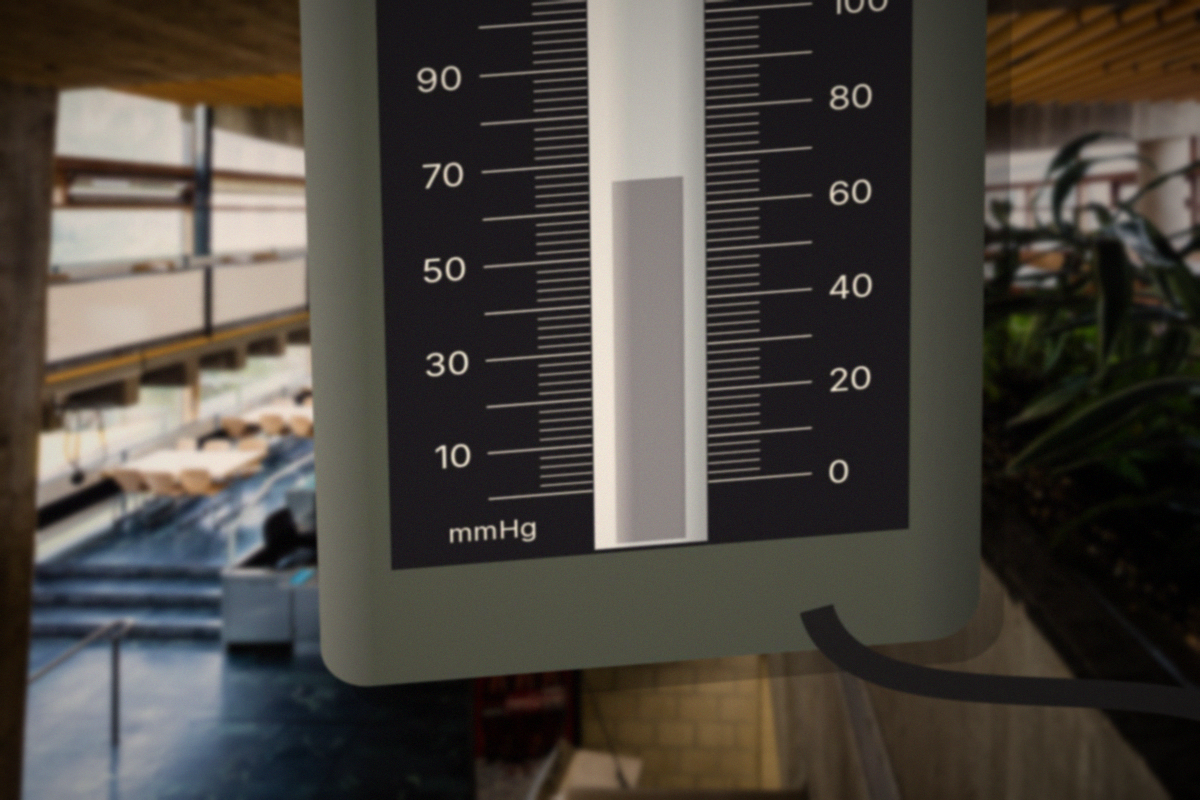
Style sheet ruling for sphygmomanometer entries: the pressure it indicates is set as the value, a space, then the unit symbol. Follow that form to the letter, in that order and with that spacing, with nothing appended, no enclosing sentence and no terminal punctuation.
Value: 66 mmHg
